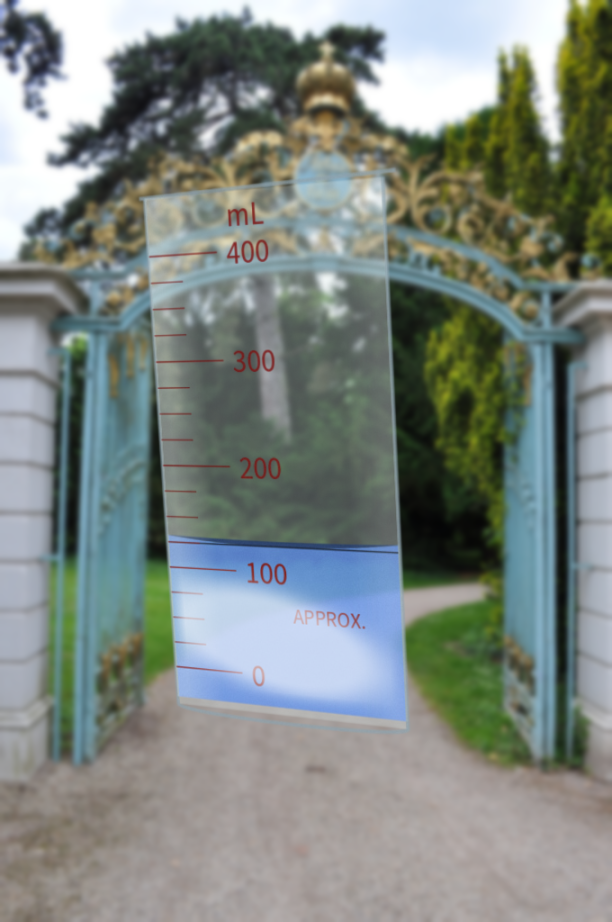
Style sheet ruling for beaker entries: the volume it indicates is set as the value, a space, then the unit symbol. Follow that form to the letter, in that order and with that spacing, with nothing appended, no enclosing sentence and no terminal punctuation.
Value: 125 mL
